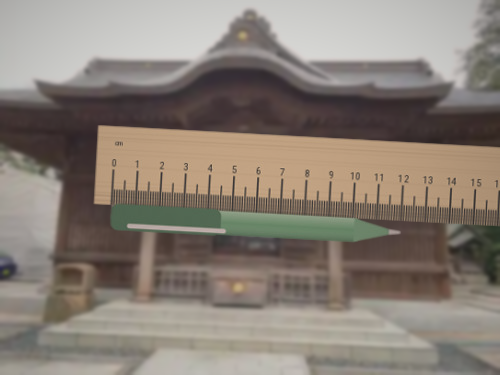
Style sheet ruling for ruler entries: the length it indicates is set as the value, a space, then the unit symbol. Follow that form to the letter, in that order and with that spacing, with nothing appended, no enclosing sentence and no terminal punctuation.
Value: 12 cm
